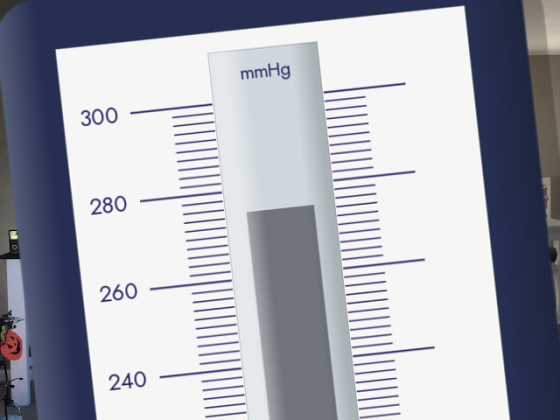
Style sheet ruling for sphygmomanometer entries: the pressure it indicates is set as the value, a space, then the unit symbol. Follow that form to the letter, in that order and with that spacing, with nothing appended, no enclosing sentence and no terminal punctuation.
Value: 275 mmHg
